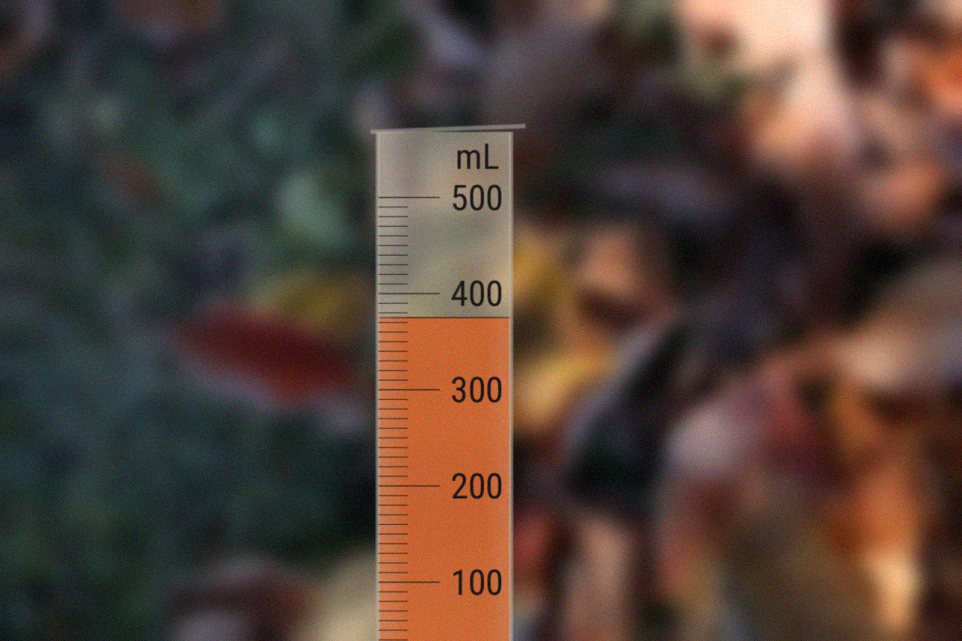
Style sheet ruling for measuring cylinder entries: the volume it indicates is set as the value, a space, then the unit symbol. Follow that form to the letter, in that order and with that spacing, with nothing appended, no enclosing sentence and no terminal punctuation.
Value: 375 mL
